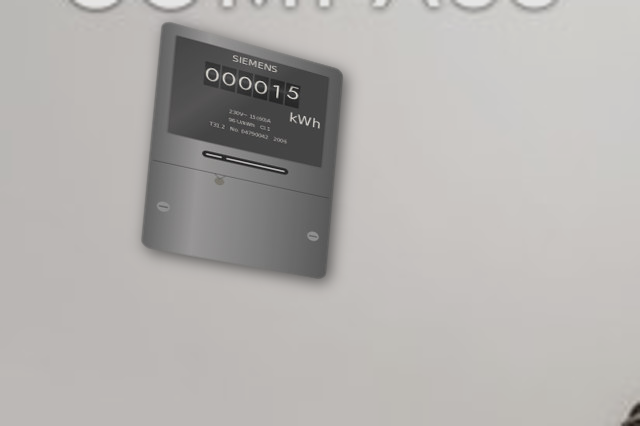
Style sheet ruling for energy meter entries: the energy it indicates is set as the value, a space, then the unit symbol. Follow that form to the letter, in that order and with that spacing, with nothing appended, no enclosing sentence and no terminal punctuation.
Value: 15 kWh
